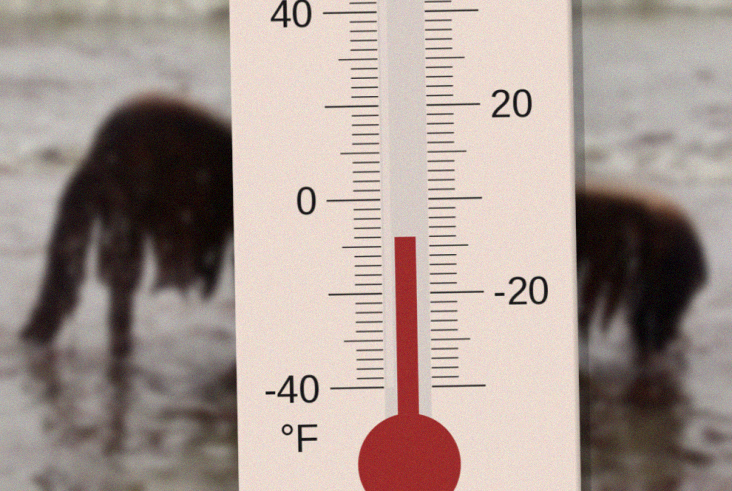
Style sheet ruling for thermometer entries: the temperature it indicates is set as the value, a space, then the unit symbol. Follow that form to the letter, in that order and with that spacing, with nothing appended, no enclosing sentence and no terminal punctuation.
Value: -8 °F
